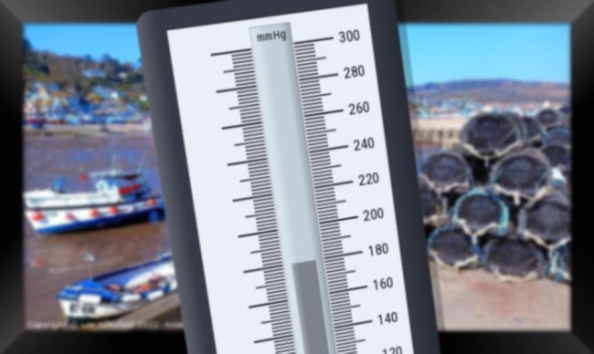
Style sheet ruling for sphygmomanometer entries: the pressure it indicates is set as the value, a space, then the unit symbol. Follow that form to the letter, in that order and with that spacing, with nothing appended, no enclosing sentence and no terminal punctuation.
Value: 180 mmHg
